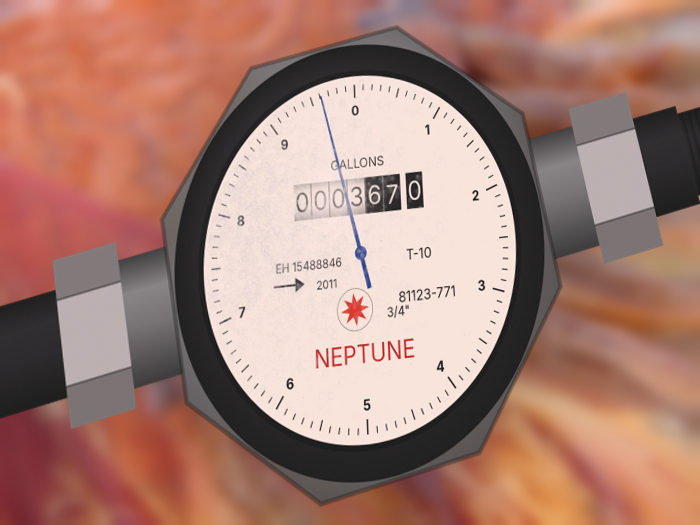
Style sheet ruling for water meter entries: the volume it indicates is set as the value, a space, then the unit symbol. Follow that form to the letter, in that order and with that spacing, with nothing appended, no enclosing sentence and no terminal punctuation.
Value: 3669.6 gal
